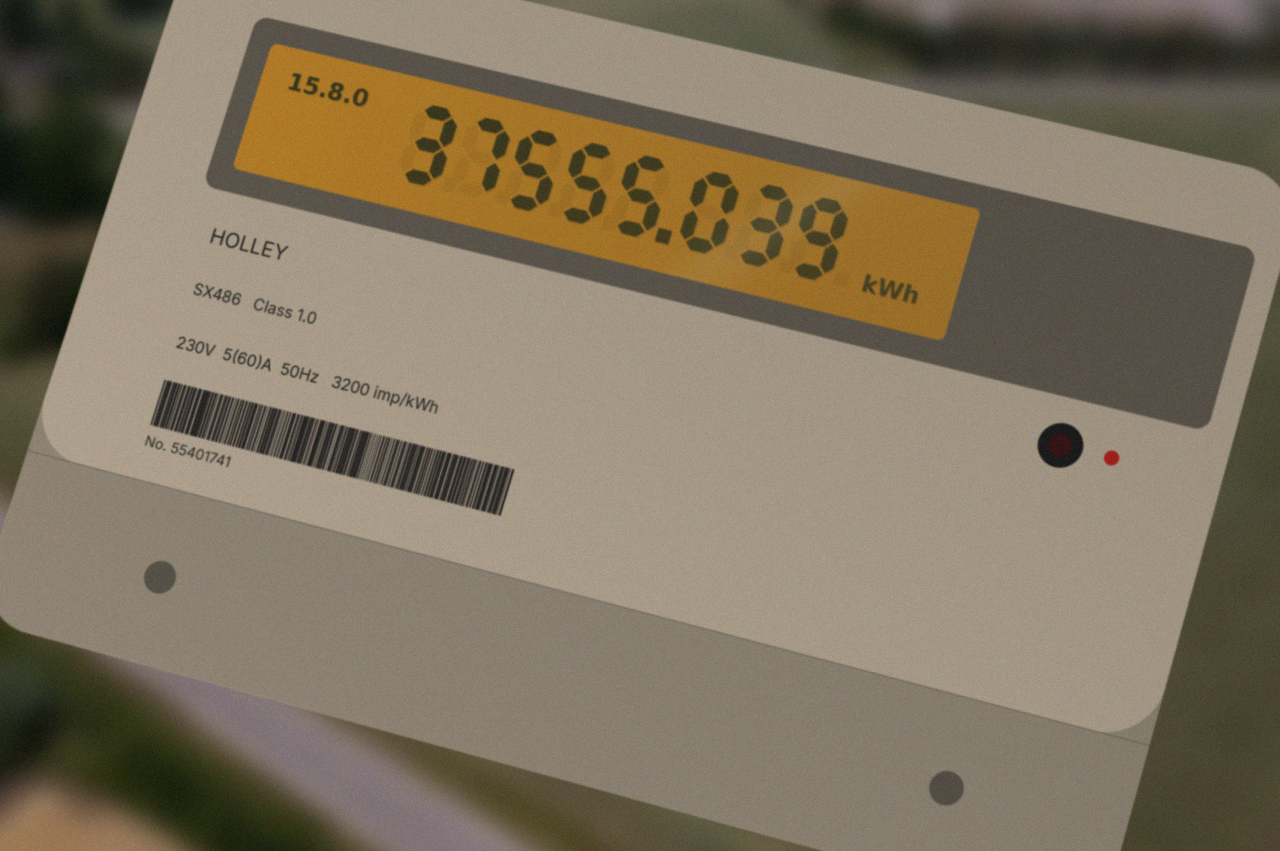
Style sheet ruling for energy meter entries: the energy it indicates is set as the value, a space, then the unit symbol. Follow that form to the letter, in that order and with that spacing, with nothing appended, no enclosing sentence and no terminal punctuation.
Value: 37555.039 kWh
